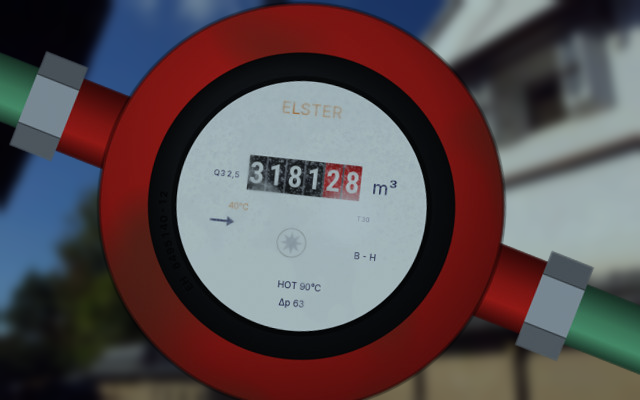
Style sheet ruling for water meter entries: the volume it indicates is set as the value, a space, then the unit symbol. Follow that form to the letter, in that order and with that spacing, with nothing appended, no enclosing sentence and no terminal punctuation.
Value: 3181.28 m³
